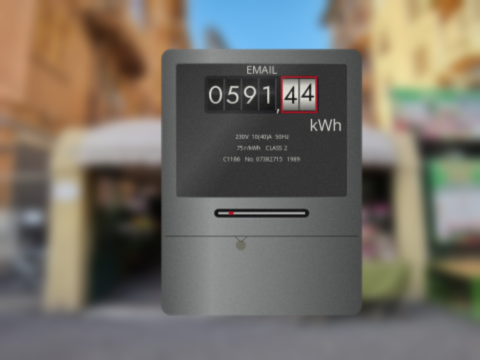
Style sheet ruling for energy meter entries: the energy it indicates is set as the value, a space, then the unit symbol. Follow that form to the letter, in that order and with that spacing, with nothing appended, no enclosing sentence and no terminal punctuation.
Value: 591.44 kWh
